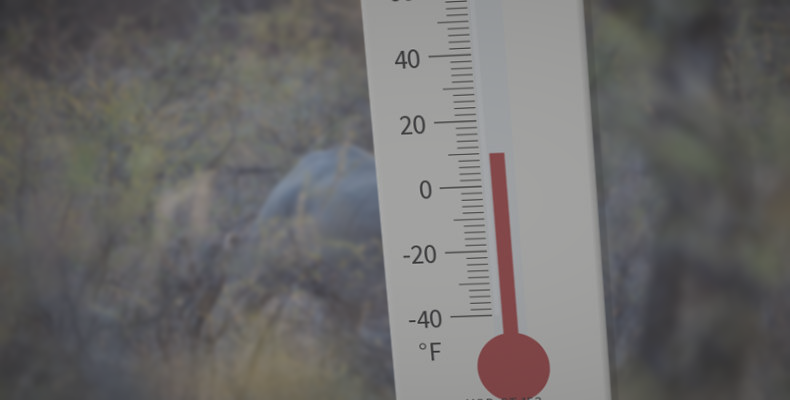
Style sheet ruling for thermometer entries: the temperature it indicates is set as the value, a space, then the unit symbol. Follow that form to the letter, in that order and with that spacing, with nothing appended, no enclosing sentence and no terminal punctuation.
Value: 10 °F
